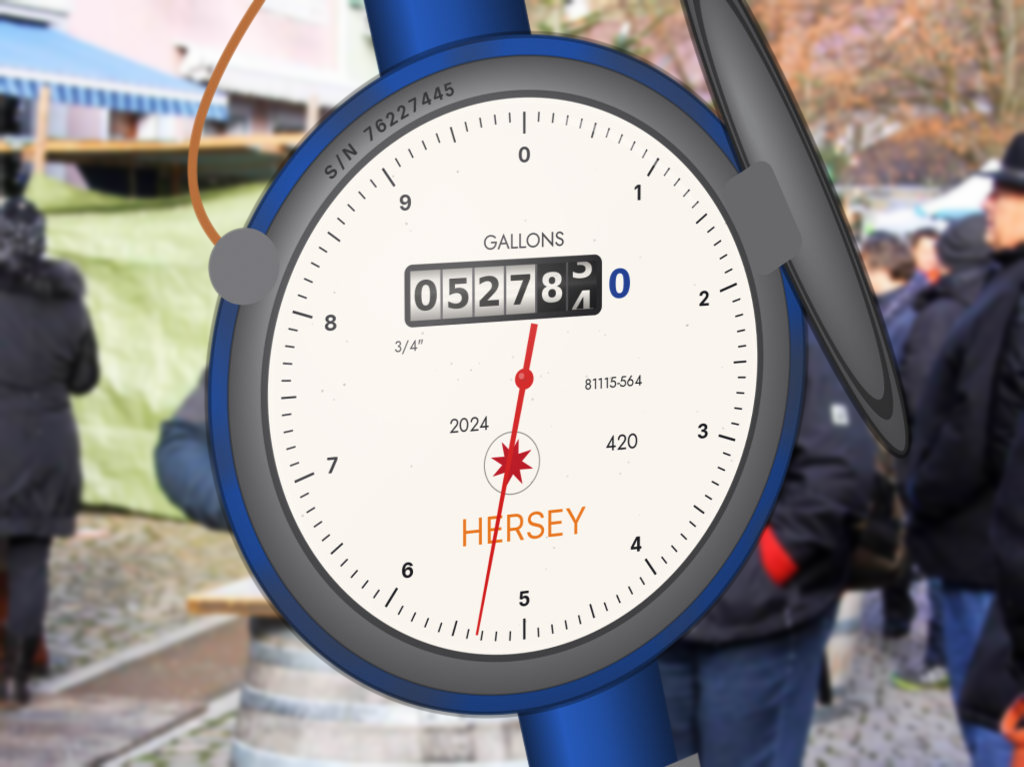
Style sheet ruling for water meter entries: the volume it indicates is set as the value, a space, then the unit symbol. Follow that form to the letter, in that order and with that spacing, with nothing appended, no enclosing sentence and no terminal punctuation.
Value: 527835.3 gal
